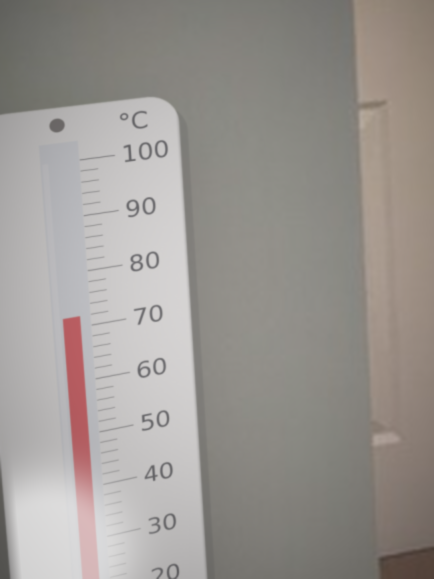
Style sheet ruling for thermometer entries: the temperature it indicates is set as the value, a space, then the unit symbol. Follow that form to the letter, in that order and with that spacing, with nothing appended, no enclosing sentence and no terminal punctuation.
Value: 72 °C
